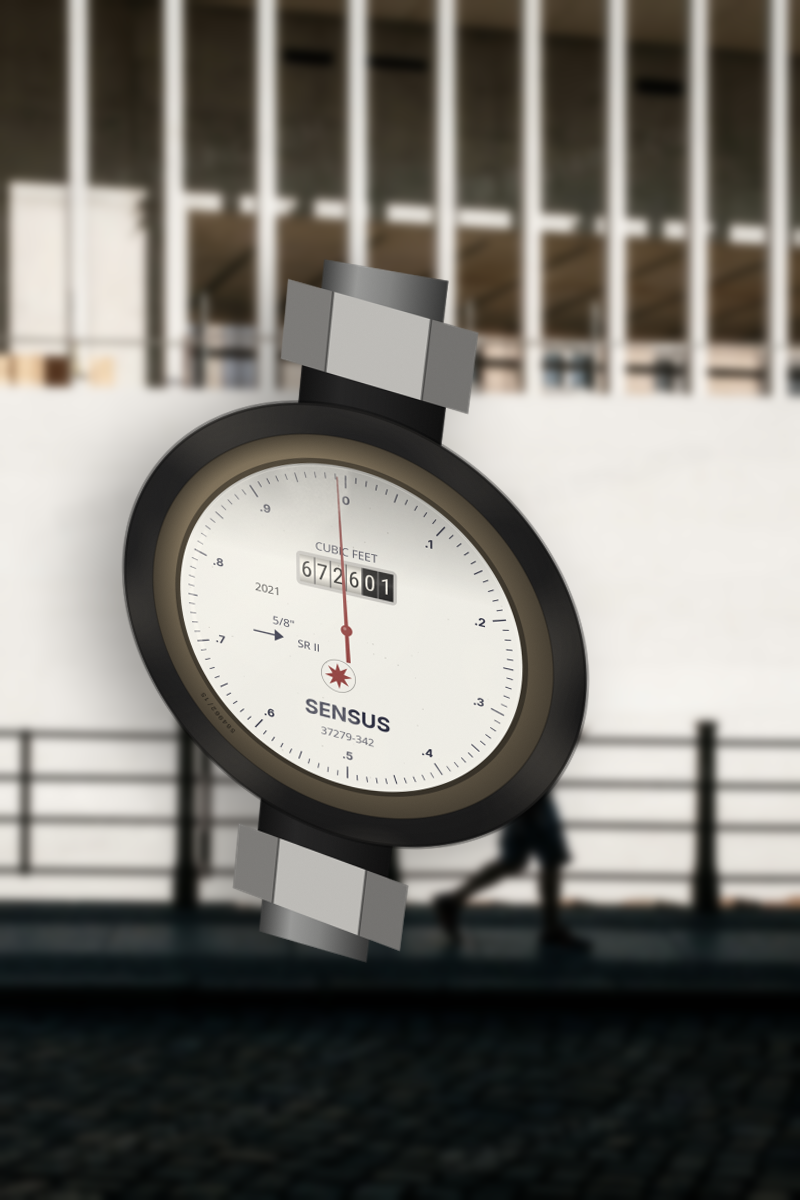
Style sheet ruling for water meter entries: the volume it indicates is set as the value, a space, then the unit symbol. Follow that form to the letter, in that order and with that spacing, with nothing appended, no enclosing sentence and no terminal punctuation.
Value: 672600.99 ft³
